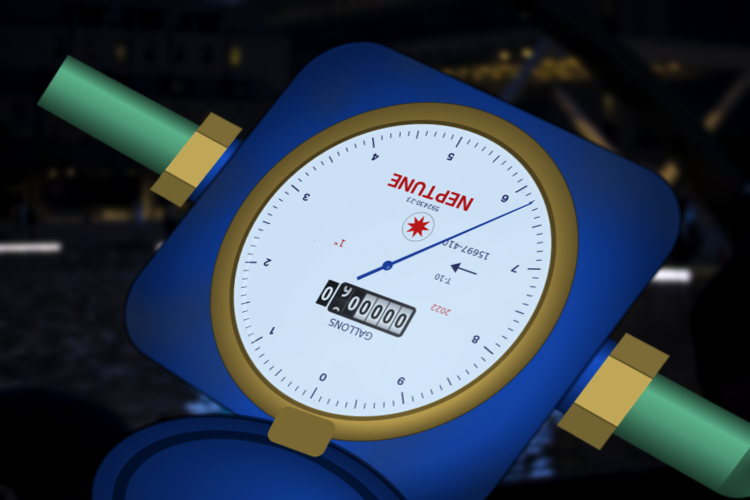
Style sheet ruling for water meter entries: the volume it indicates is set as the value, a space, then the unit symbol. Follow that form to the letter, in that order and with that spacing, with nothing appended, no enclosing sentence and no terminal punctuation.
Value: 56.2 gal
